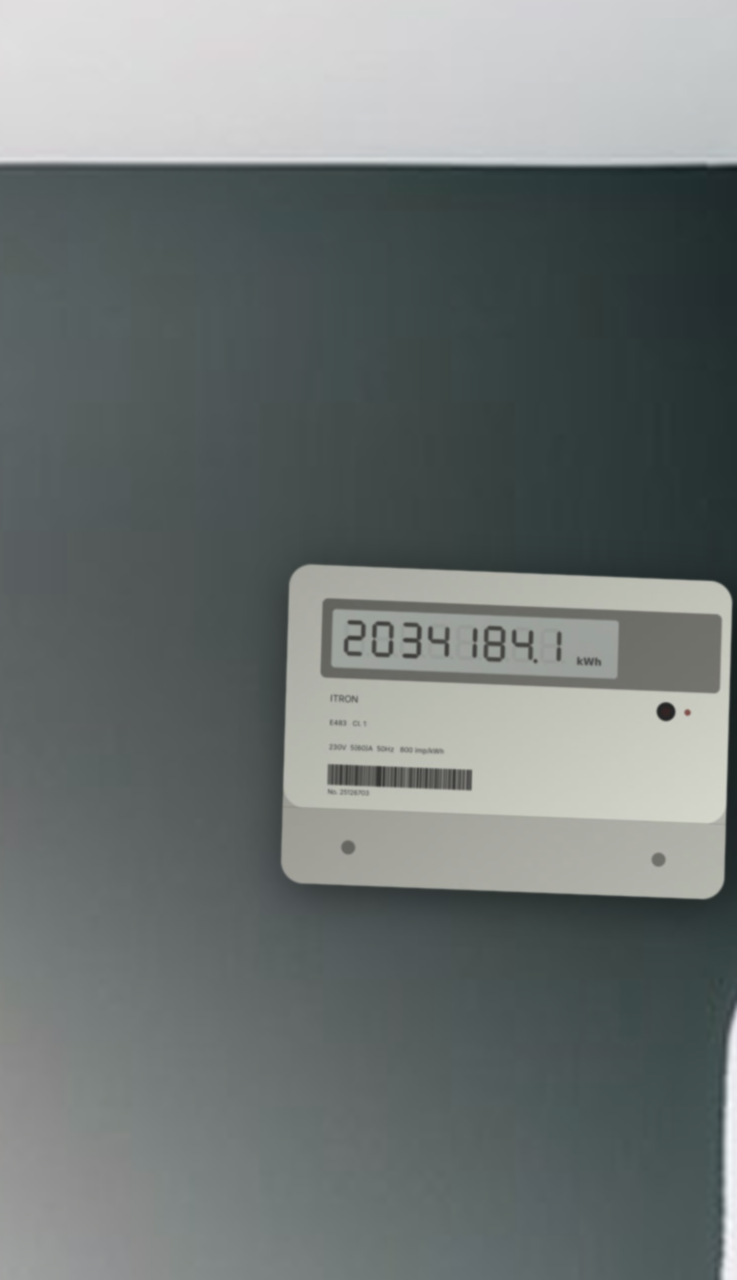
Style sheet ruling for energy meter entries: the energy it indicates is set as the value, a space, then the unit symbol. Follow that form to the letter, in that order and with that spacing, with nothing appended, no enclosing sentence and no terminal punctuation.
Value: 2034184.1 kWh
